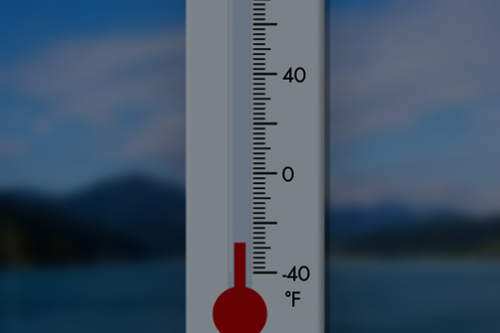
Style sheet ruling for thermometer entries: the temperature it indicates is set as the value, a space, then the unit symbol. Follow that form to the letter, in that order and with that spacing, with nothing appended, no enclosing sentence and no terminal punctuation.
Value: -28 °F
